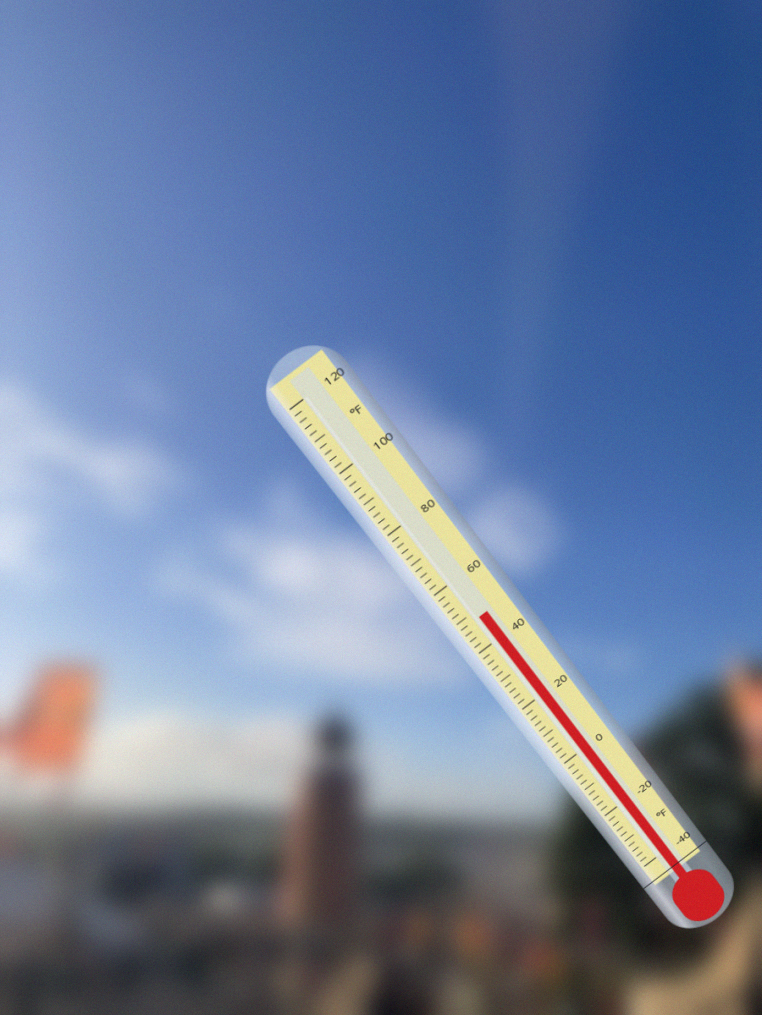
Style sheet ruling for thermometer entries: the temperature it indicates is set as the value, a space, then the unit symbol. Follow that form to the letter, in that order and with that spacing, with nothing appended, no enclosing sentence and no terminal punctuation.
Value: 48 °F
